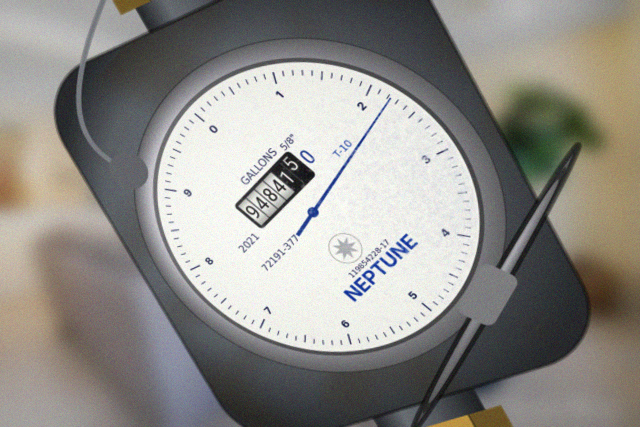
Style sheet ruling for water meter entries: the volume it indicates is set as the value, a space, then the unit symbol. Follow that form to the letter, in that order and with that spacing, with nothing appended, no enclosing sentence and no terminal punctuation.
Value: 9484152.2 gal
